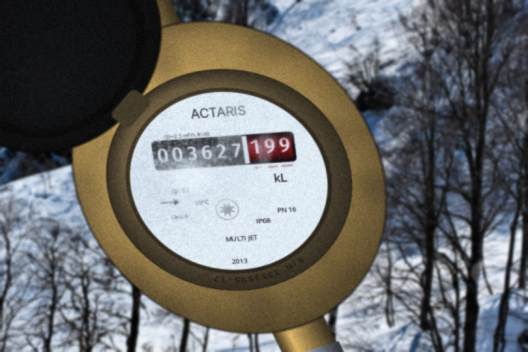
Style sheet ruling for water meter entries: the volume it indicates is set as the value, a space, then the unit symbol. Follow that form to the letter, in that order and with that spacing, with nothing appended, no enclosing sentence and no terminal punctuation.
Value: 3627.199 kL
